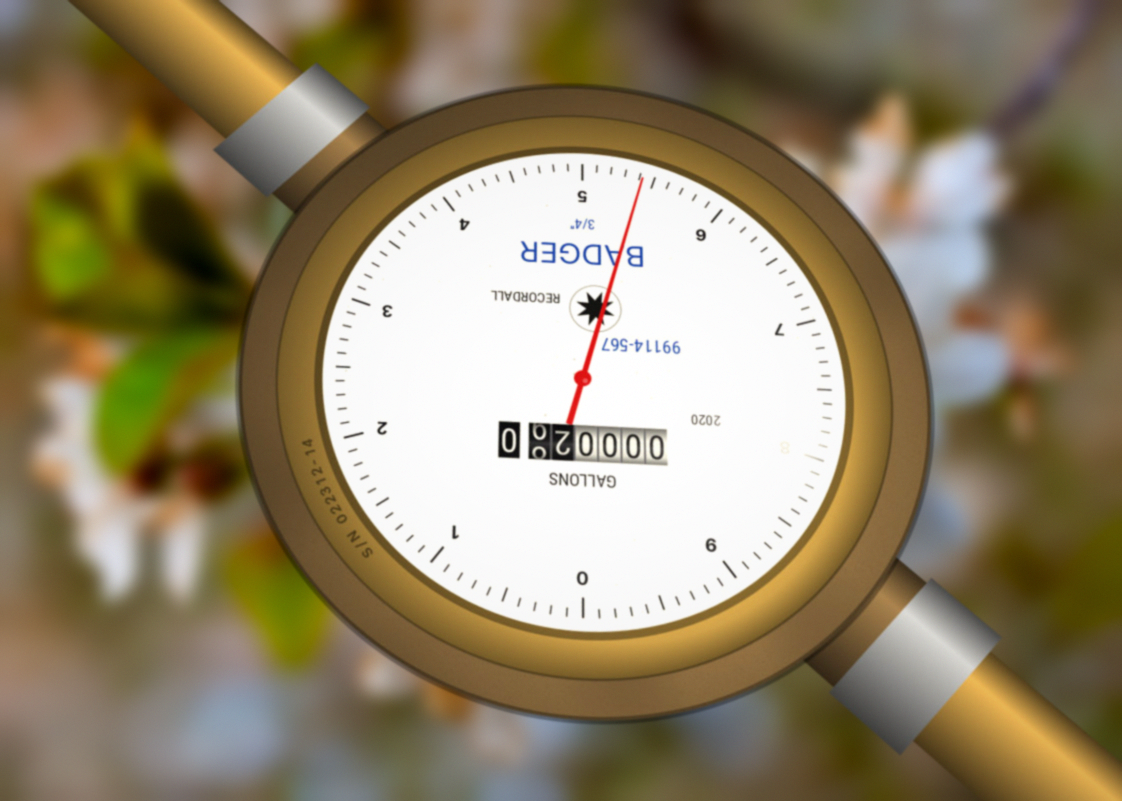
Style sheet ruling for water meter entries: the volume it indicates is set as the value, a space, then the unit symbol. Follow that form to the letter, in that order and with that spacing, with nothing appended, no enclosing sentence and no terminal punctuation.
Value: 285.4 gal
